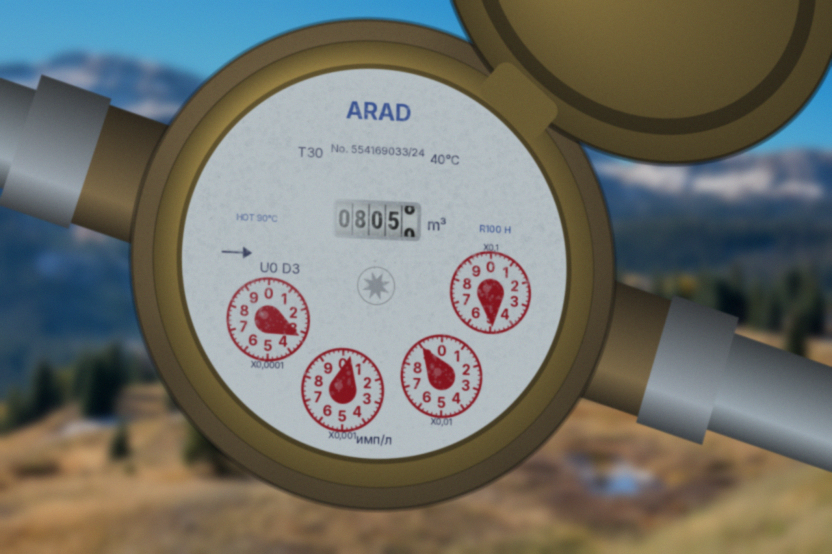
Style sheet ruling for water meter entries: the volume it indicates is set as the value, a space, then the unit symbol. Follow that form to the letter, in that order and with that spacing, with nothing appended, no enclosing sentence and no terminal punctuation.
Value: 8058.4903 m³
